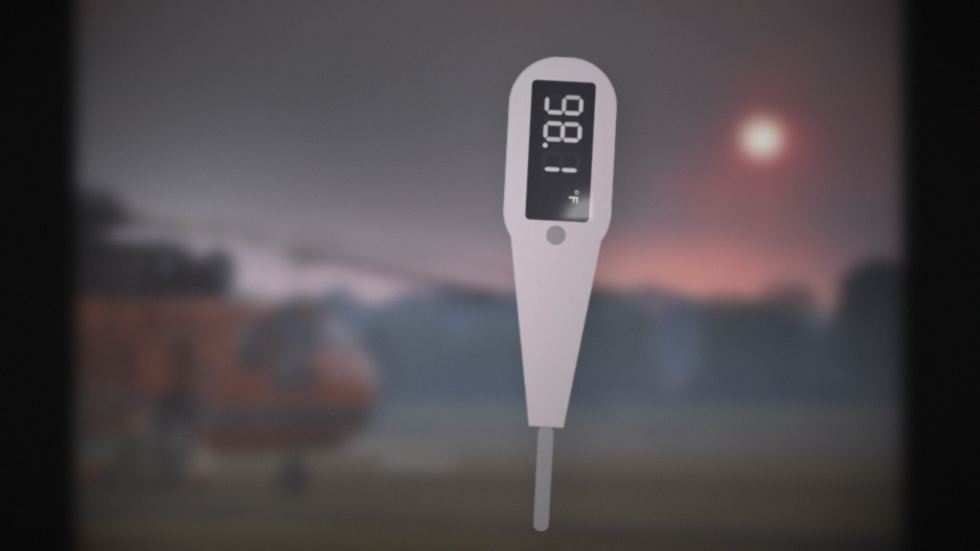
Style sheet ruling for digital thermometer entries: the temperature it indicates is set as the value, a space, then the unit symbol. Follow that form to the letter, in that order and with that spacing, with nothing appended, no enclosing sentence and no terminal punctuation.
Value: 98.1 °F
